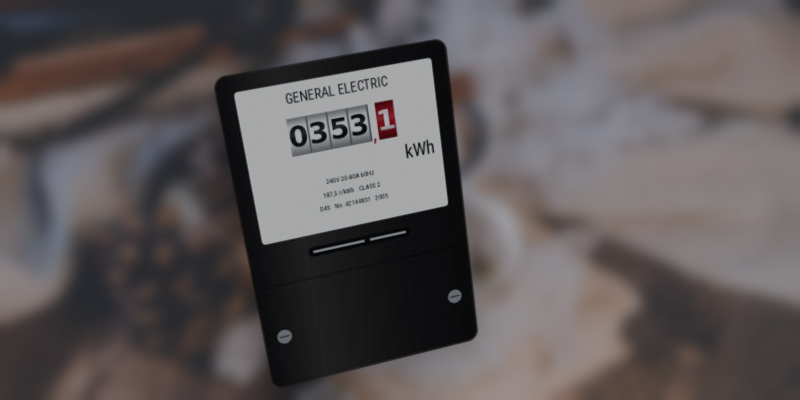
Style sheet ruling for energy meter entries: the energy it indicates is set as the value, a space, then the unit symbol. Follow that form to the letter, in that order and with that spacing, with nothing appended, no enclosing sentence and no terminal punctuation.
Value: 353.1 kWh
